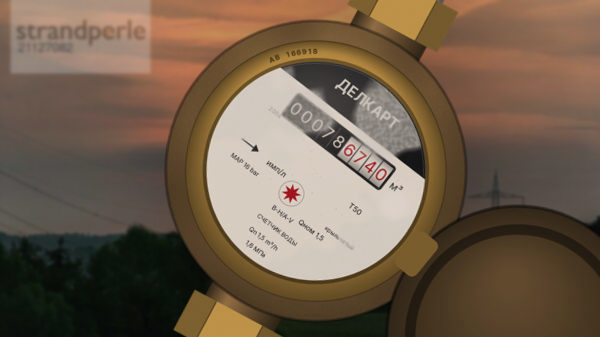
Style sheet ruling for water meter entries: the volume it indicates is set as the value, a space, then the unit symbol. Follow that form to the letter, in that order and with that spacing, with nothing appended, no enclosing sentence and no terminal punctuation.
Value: 78.6740 m³
